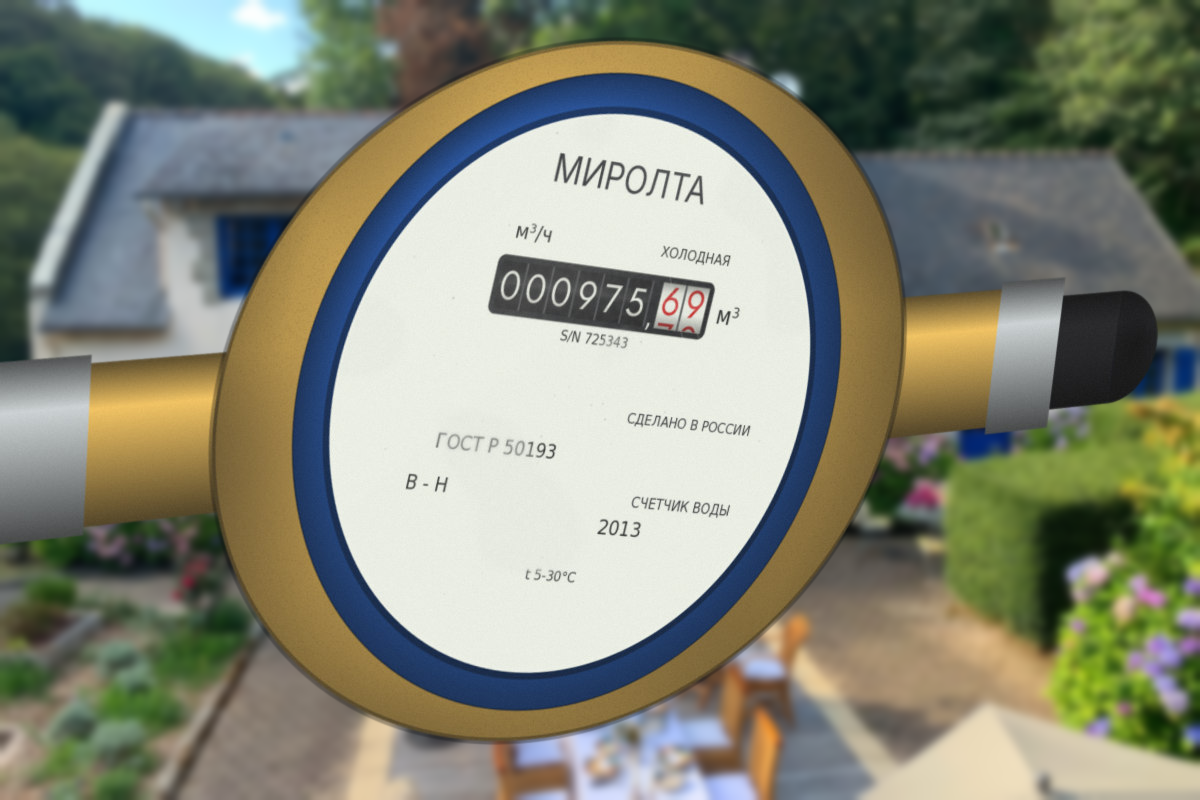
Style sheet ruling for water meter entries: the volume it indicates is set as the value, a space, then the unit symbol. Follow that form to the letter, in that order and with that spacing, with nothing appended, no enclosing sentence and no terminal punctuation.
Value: 975.69 m³
